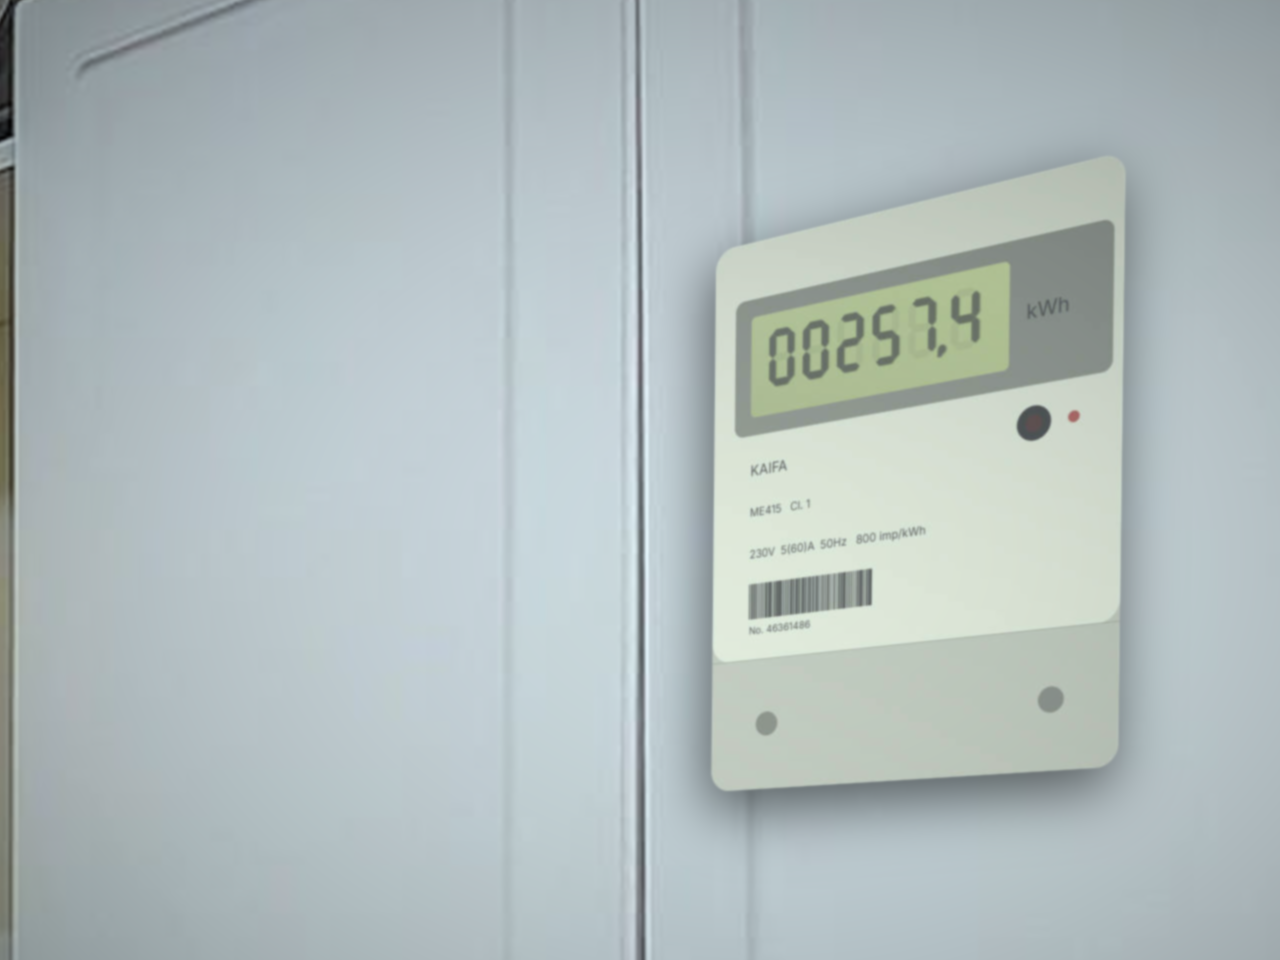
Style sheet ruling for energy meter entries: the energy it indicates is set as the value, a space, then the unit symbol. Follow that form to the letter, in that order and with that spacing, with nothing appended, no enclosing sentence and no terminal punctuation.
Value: 257.4 kWh
